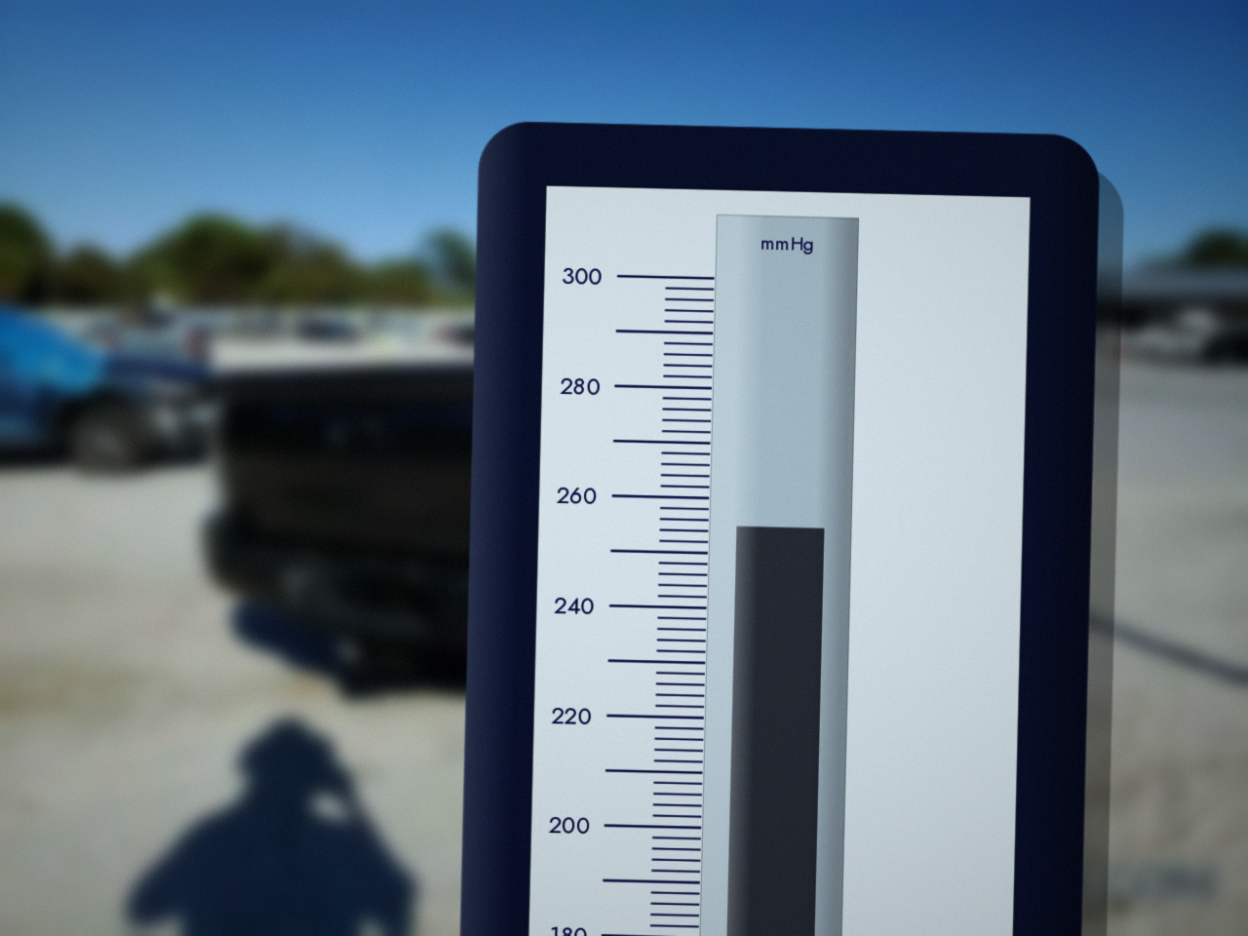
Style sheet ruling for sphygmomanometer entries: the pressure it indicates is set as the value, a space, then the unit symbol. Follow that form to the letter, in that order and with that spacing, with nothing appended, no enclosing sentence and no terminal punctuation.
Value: 255 mmHg
